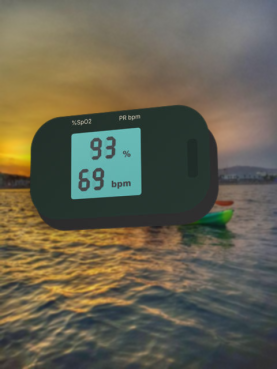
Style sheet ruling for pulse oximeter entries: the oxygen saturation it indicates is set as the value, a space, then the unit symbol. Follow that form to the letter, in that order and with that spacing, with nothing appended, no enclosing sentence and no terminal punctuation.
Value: 93 %
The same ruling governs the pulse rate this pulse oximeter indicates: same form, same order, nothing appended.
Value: 69 bpm
